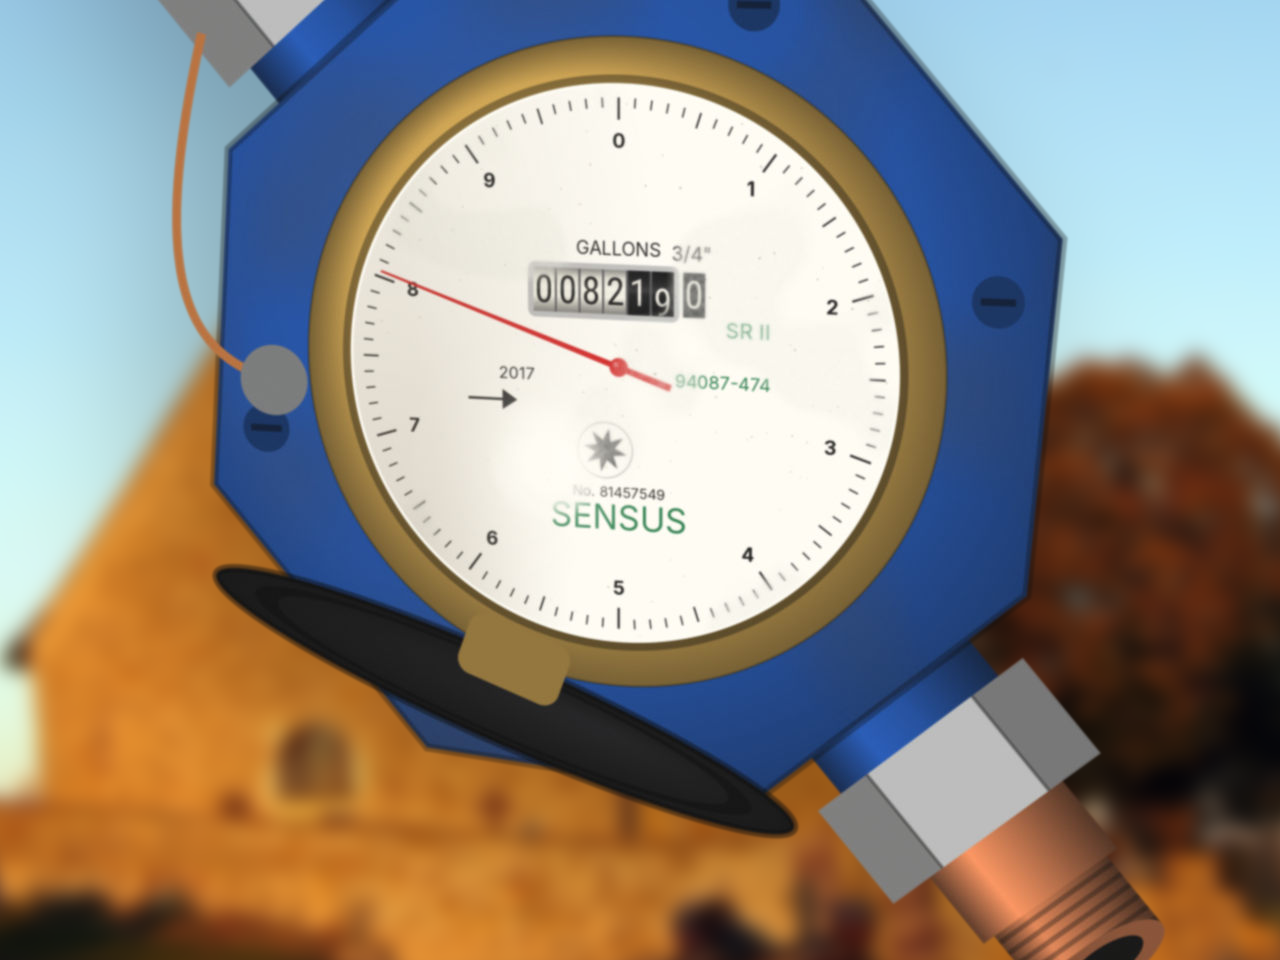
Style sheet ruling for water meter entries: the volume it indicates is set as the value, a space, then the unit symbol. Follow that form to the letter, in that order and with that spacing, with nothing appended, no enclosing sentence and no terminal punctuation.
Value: 82188.0 gal
